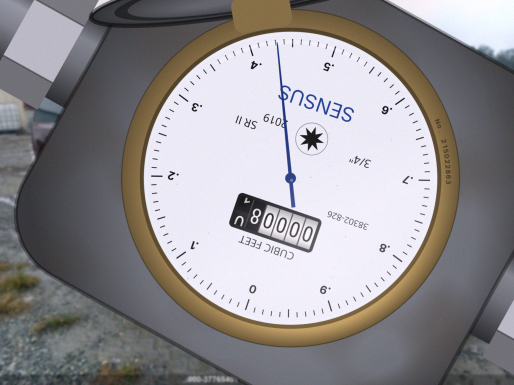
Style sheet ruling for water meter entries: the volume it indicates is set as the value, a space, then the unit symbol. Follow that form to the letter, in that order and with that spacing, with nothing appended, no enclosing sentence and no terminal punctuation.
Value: 80.43 ft³
